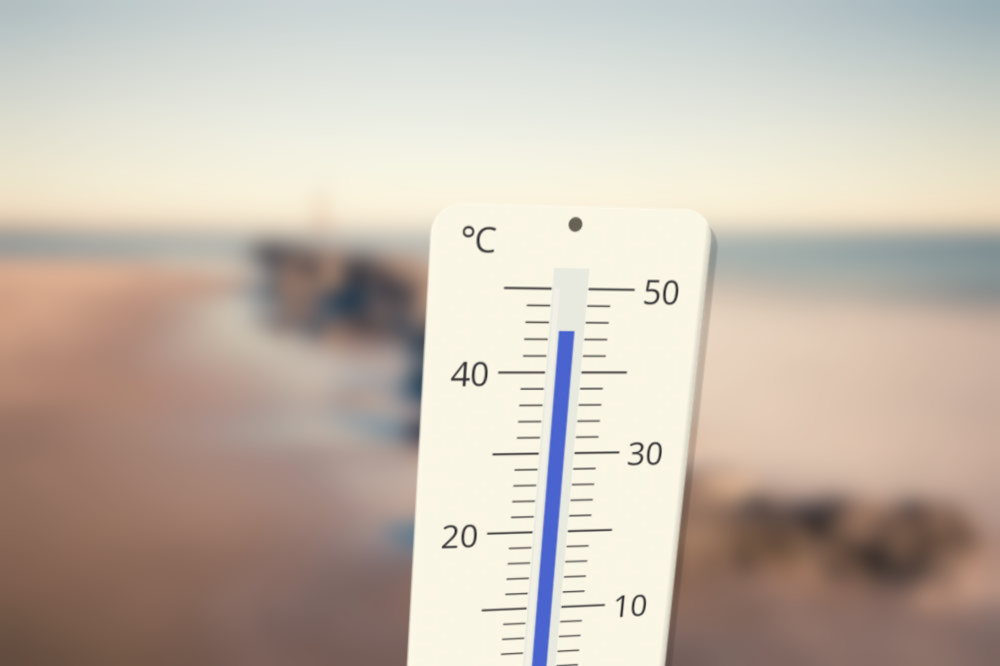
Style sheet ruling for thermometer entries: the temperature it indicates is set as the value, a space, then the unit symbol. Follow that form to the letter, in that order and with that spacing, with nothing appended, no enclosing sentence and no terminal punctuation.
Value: 45 °C
